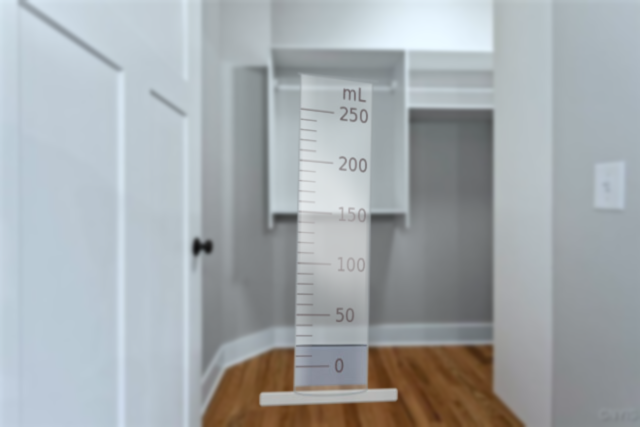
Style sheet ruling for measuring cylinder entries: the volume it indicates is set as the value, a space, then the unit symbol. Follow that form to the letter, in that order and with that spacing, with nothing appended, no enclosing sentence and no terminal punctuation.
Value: 20 mL
